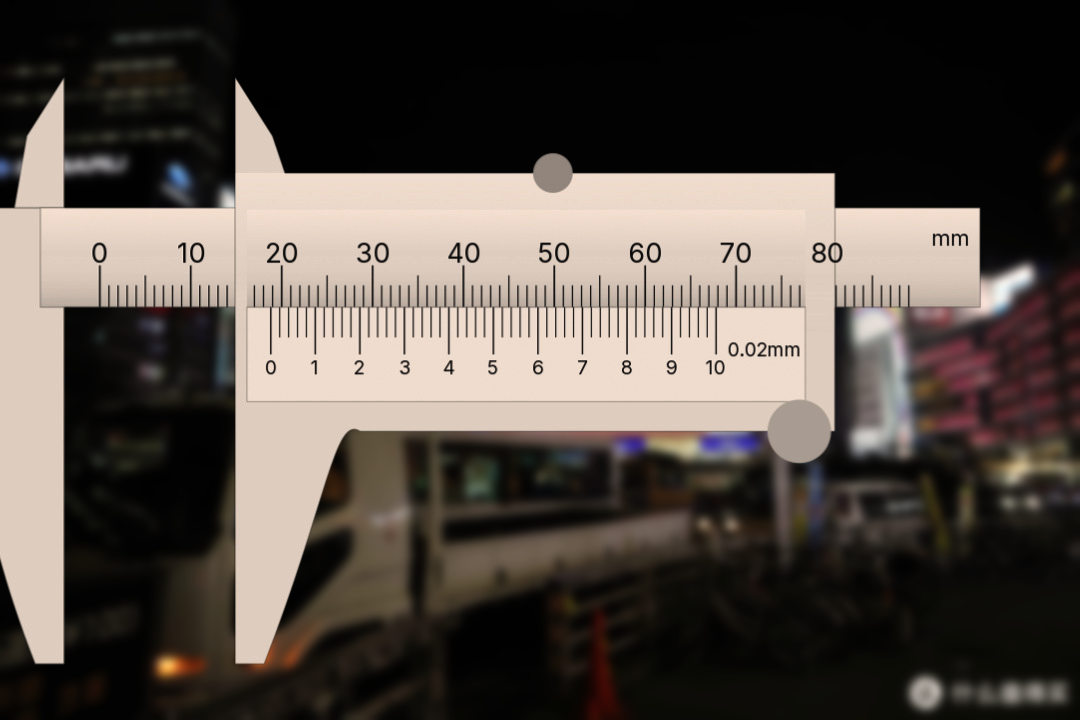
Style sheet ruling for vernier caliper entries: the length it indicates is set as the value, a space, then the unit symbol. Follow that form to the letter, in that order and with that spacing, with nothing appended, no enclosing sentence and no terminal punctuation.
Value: 18.8 mm
